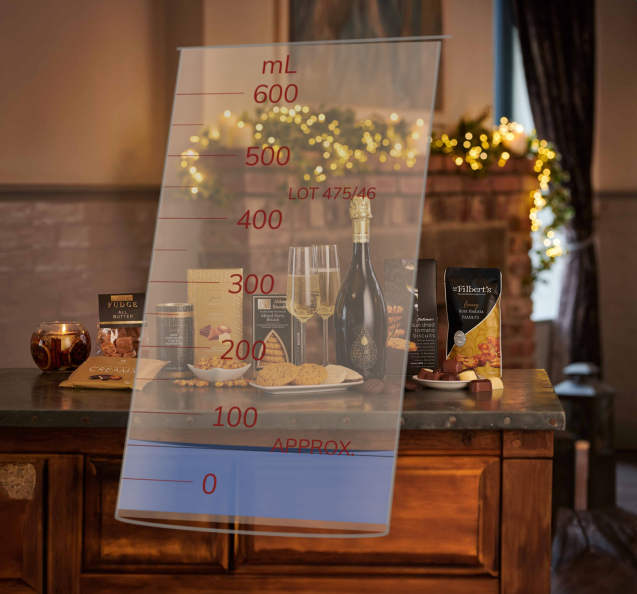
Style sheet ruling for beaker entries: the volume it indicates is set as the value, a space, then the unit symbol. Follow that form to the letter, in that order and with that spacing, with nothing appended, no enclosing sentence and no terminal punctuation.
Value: 50 mL
